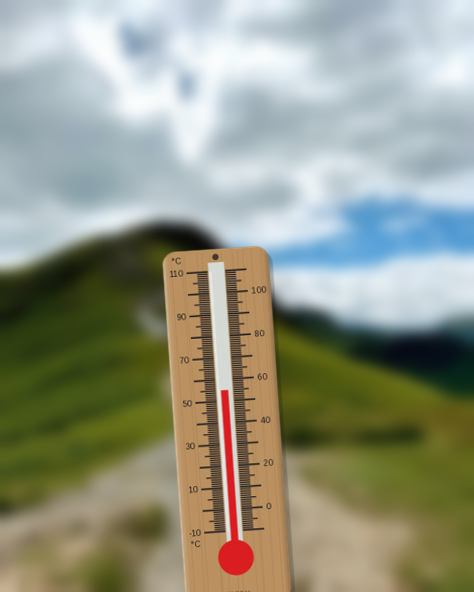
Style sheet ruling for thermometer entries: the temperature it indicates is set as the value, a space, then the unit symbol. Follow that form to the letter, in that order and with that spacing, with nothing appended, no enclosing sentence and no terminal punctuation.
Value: 55 °C
